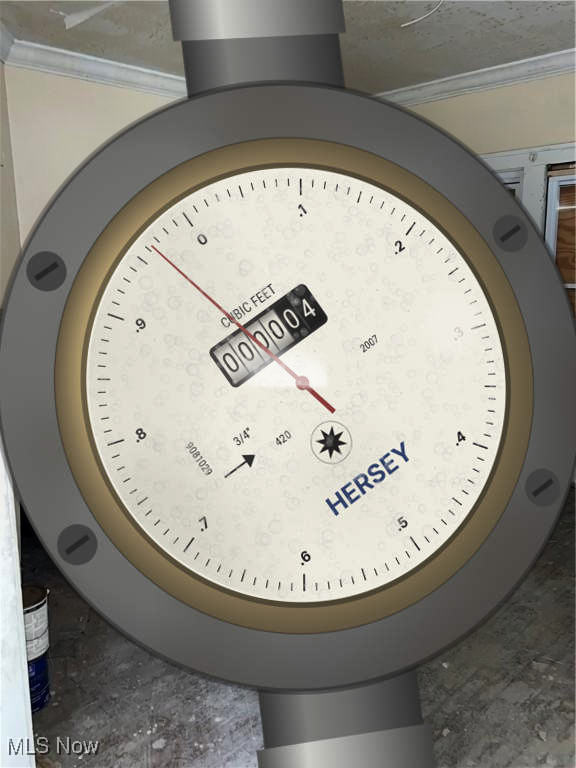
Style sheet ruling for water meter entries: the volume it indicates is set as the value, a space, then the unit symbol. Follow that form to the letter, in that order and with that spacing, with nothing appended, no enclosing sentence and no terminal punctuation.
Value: 3.96 ft³
